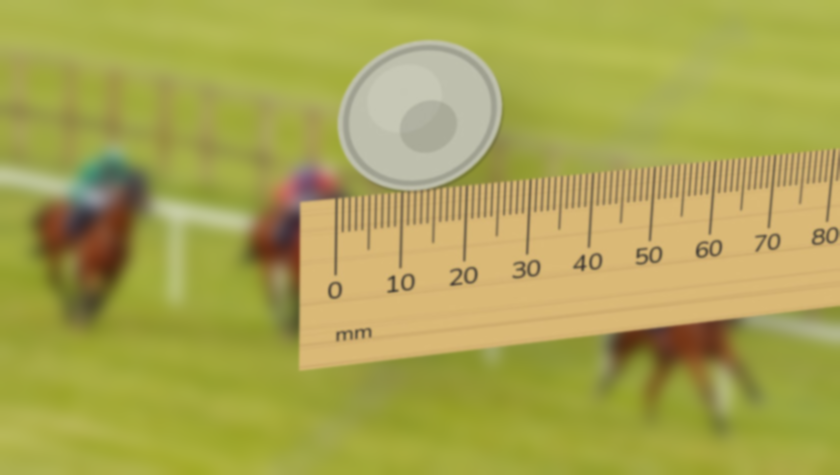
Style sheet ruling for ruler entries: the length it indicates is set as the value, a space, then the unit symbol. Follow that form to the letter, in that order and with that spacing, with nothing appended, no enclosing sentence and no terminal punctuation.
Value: 25 mm
